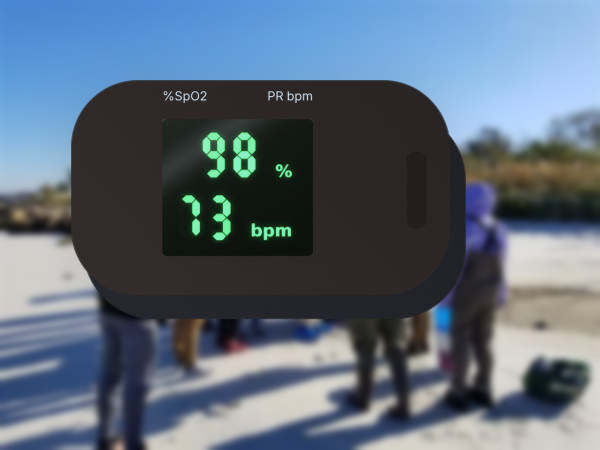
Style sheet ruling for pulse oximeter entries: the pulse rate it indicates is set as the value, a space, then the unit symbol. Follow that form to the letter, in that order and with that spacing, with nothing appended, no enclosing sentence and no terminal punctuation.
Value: 73 bpm
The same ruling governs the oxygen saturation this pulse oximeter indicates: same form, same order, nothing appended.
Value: 98 %
